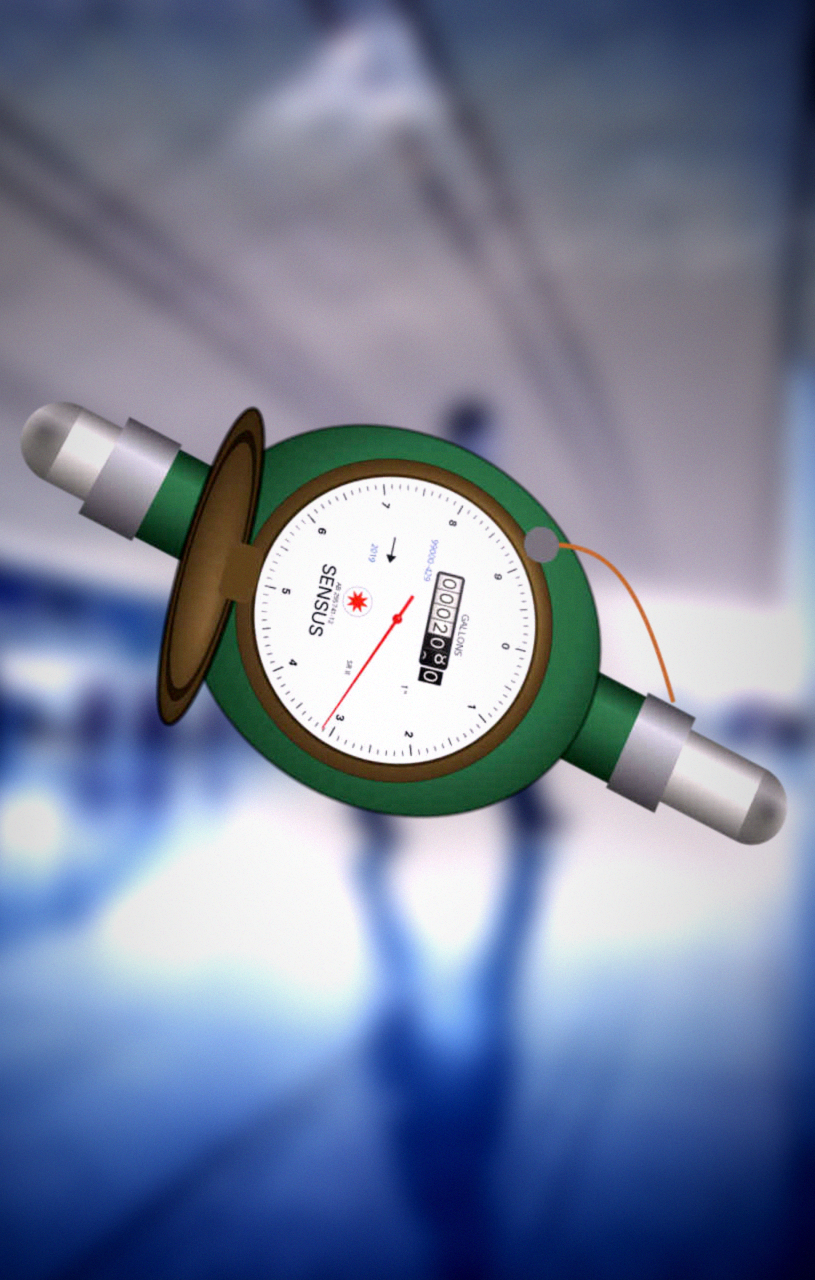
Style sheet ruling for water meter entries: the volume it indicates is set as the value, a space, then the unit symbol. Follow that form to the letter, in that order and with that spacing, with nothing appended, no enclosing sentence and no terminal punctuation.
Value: 2083.1 gal
